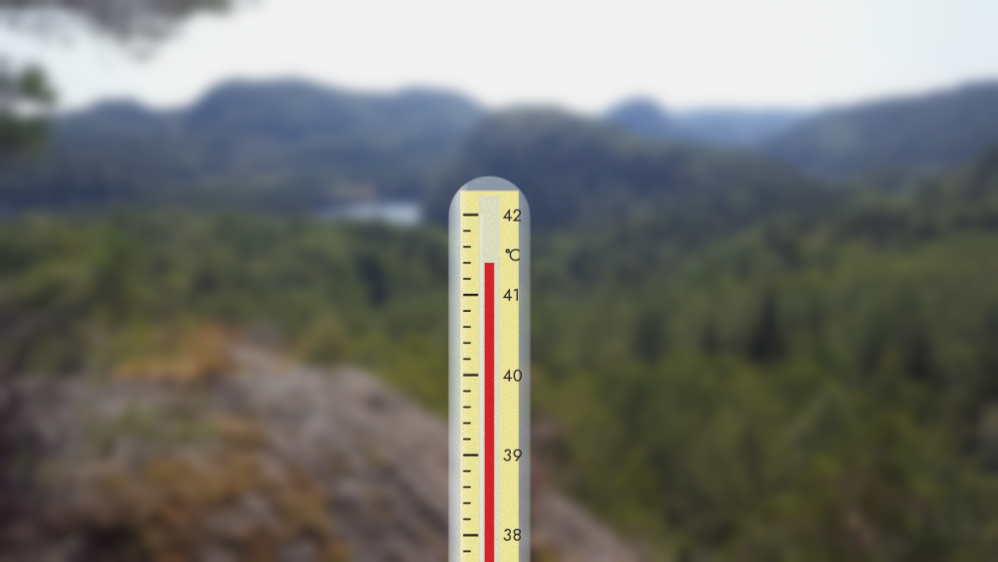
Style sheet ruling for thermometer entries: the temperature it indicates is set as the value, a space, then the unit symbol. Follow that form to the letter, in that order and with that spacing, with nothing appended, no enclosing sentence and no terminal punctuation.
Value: 41.4 °C
